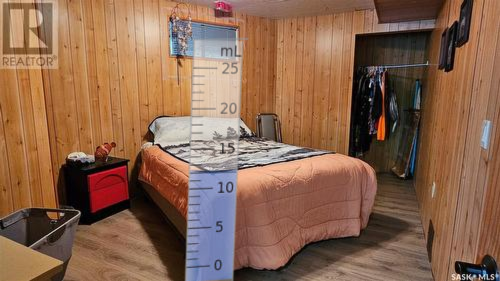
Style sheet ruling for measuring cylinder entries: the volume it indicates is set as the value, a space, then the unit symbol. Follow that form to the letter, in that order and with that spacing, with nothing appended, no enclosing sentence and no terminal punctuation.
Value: 12 mL
